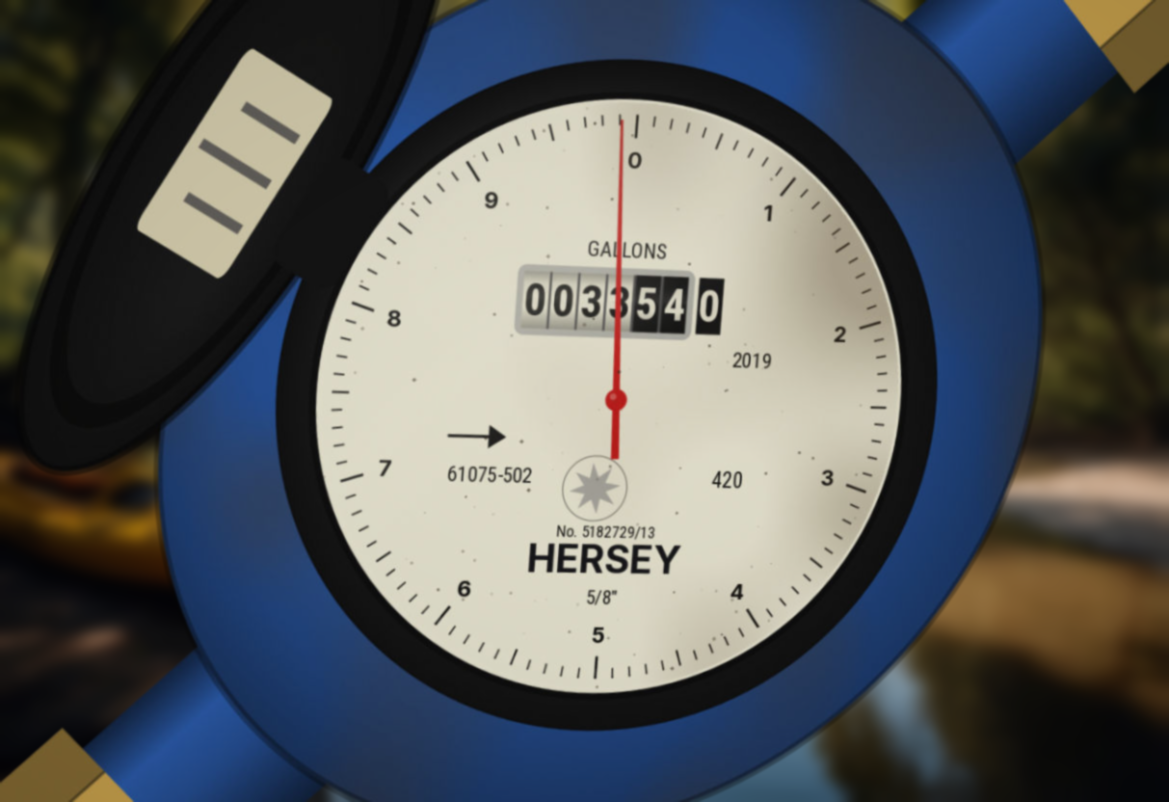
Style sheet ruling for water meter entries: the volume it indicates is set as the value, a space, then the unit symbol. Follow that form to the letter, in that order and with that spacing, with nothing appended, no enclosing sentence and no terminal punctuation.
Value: 33539.9 gal
